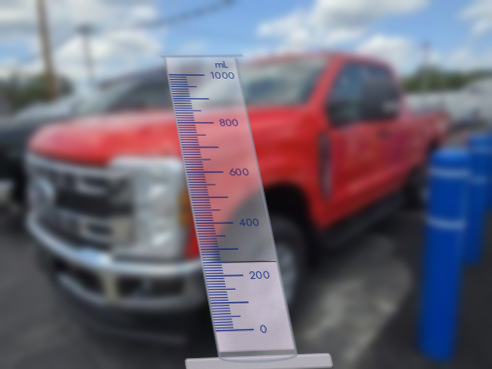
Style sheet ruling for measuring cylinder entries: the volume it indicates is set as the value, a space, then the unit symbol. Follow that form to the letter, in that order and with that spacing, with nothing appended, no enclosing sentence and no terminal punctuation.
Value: 250 mL
